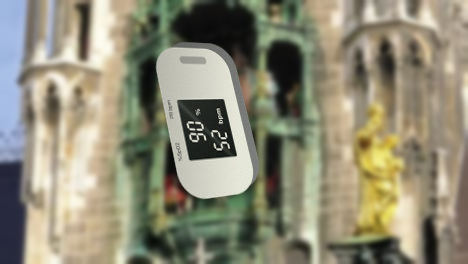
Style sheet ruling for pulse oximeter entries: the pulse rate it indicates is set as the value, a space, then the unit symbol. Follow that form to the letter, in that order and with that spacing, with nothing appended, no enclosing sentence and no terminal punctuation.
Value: 52 bpm
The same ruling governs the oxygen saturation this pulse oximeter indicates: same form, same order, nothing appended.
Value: 90 %
